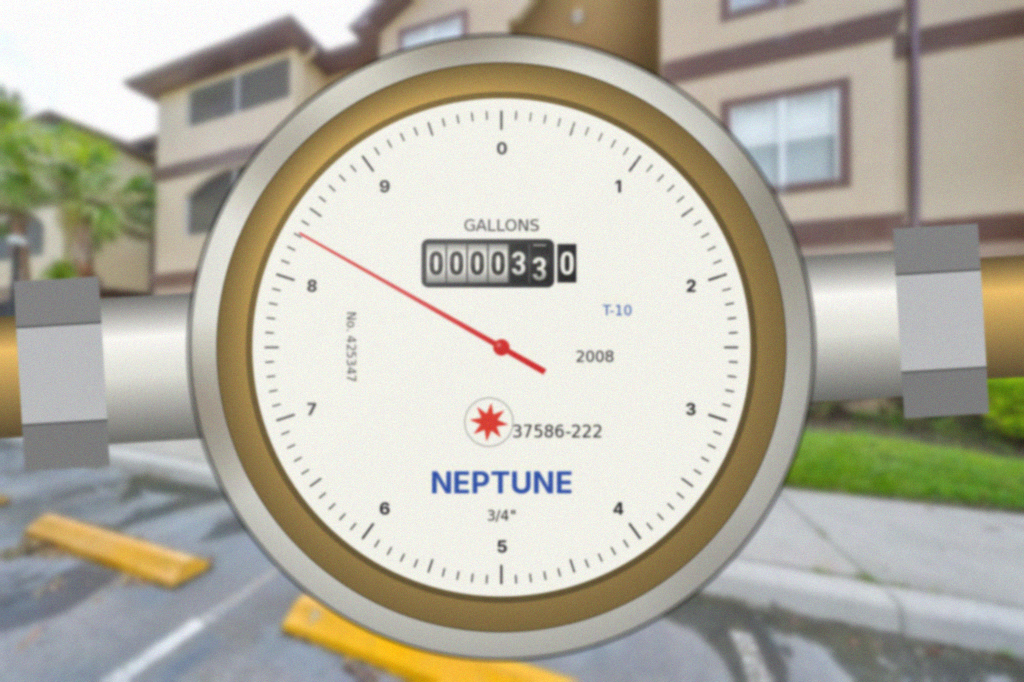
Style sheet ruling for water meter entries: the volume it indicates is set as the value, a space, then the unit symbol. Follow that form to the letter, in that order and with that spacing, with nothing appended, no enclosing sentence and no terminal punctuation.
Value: 328.3 gal
